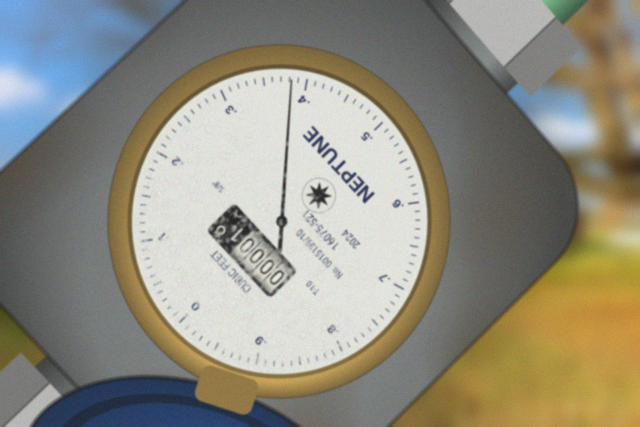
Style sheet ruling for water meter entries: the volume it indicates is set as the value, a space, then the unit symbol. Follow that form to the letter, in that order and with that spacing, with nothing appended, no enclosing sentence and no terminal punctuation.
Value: 18.38 ft³
